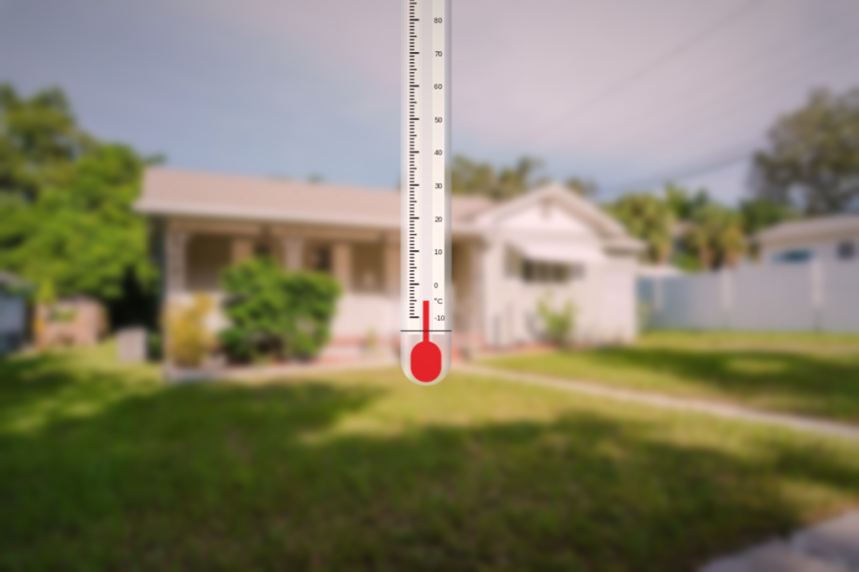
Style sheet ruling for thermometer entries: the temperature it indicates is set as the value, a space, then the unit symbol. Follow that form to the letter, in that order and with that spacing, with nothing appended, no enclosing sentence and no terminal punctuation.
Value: -5 °C
